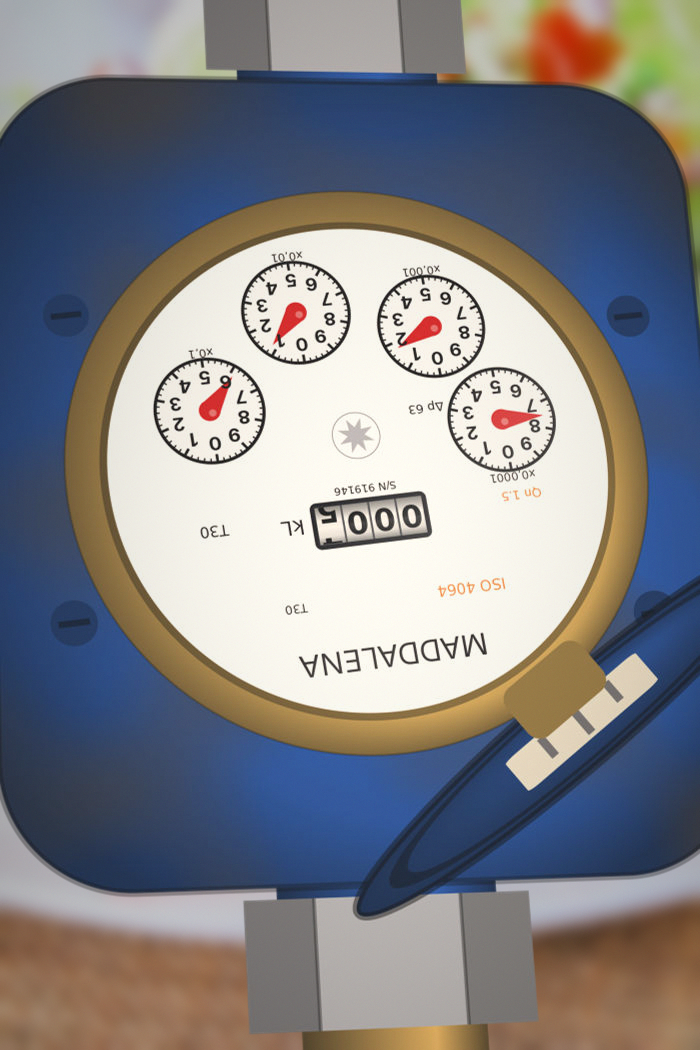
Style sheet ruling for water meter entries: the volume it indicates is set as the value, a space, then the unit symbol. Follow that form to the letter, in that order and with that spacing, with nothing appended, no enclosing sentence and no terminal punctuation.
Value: 4.6117 kL
